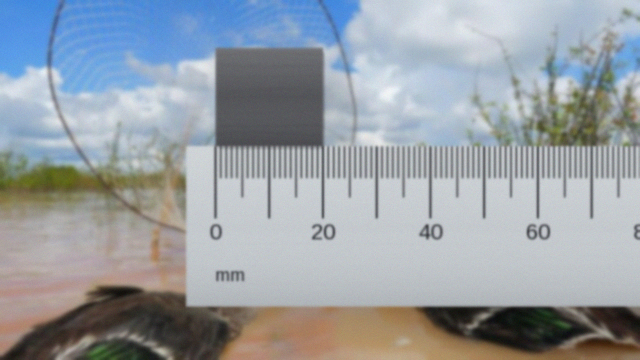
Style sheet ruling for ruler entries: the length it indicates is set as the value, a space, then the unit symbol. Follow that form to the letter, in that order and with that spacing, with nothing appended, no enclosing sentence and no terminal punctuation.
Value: 20 mm
